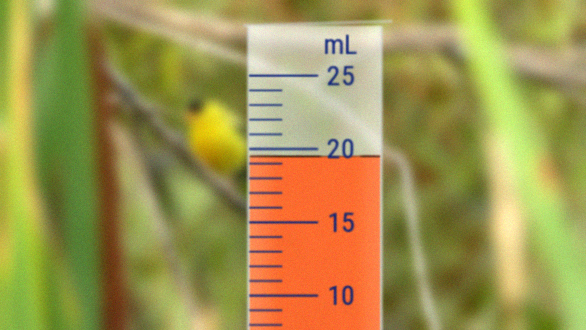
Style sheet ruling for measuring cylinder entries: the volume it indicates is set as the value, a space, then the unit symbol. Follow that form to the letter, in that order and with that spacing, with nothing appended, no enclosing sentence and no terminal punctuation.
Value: 19.5 mL
